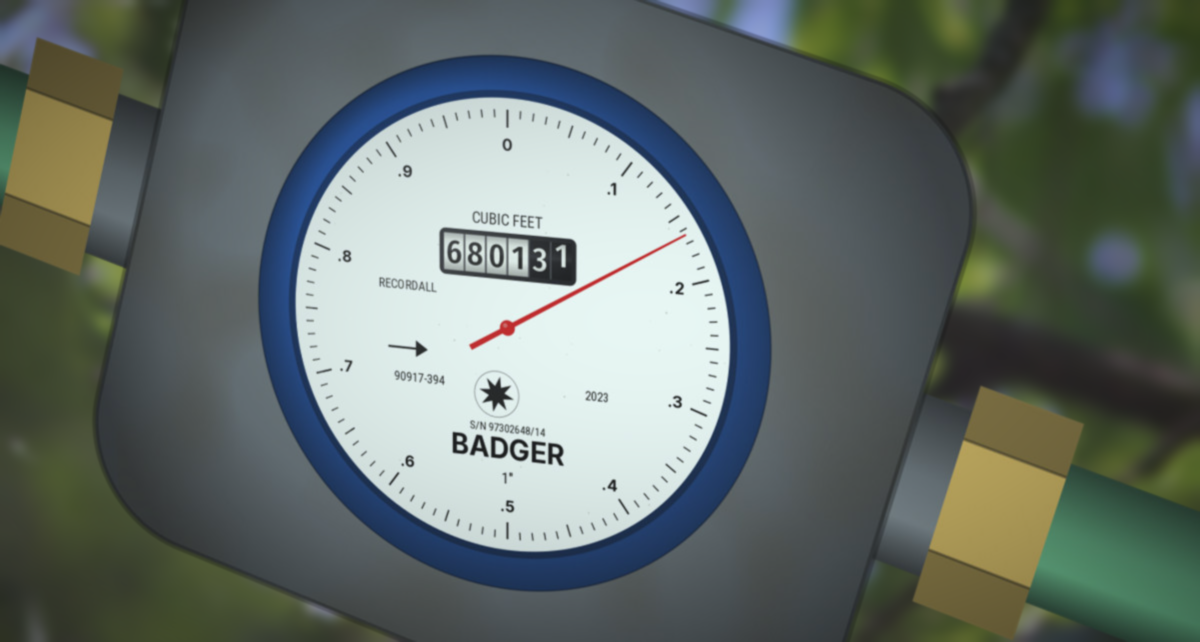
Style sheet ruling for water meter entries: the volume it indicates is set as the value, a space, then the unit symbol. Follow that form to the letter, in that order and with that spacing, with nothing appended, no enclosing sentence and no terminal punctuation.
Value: 680131.16 ft³
